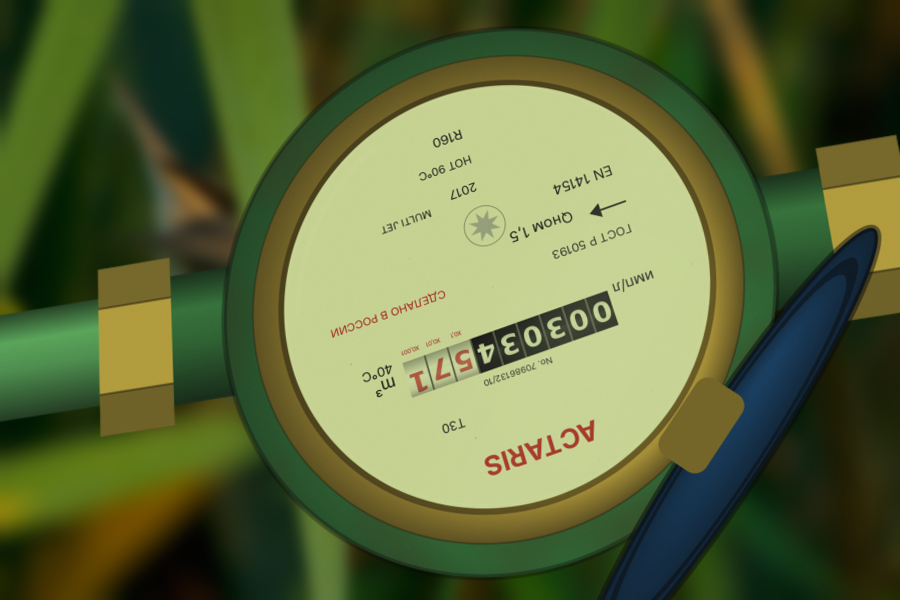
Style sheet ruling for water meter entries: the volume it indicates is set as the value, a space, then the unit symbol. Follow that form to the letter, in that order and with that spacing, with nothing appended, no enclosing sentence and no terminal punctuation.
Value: 3034.571 m³
